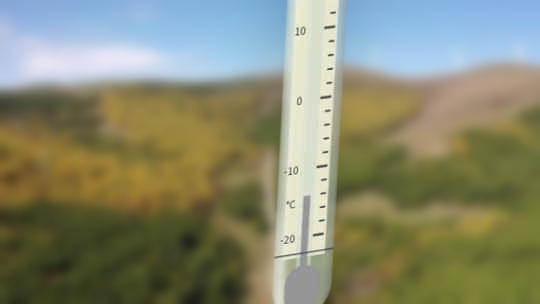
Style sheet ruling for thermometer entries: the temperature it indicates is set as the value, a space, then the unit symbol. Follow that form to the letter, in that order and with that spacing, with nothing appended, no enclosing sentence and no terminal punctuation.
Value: -14 °C
